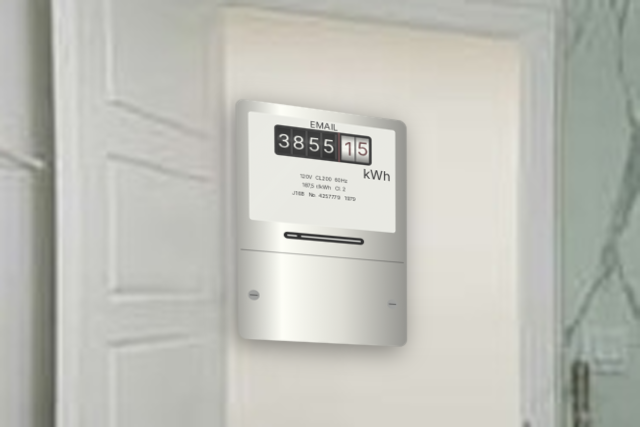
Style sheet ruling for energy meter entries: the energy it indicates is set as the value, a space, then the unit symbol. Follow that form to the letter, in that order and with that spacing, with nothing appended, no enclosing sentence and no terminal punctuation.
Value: 3855.15 kWh
